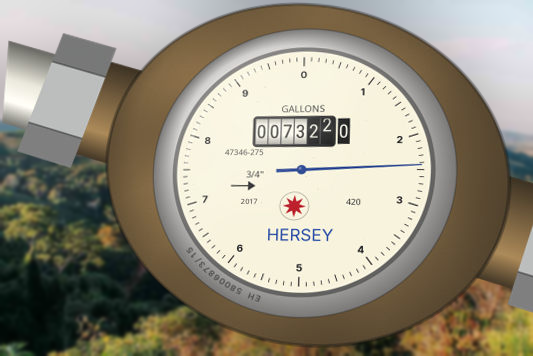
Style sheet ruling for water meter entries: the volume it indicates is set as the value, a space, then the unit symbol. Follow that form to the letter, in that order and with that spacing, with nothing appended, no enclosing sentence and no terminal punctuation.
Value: 73222.4 gal
